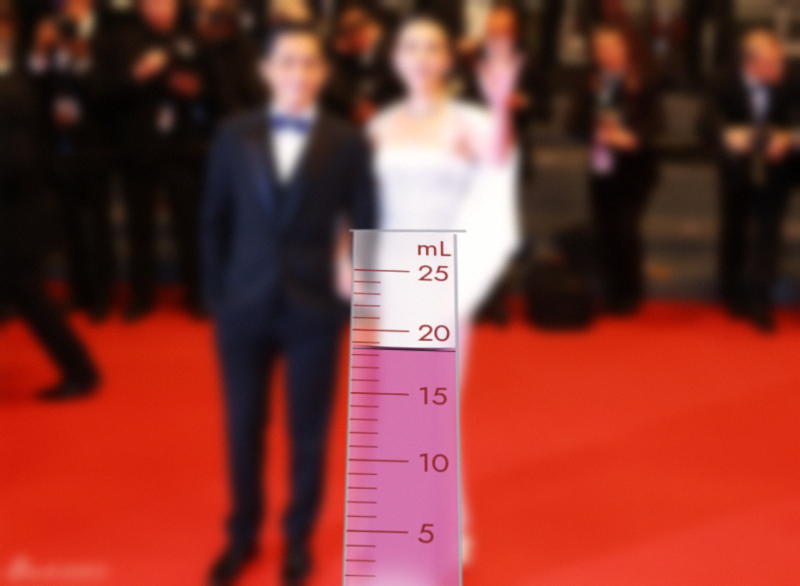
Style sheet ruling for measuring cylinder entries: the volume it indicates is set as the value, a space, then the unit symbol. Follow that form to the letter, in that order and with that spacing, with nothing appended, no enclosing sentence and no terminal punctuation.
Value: 18.5 mL
